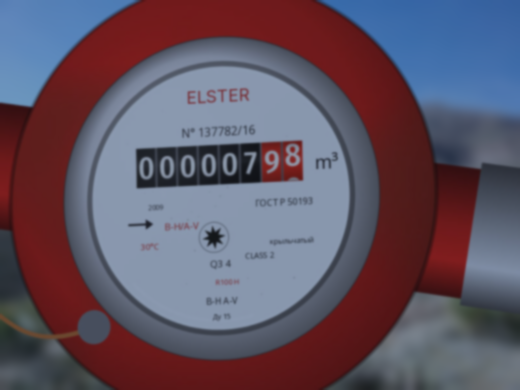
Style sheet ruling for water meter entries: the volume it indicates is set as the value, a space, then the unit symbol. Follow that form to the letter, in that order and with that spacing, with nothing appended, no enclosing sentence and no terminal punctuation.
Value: 7.98 m³
